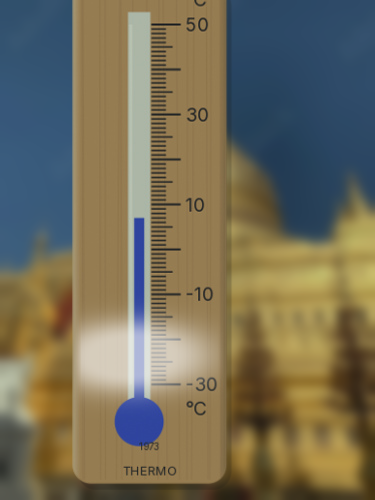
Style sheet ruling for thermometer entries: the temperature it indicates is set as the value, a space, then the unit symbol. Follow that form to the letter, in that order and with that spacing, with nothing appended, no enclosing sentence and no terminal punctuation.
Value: 7 °C
